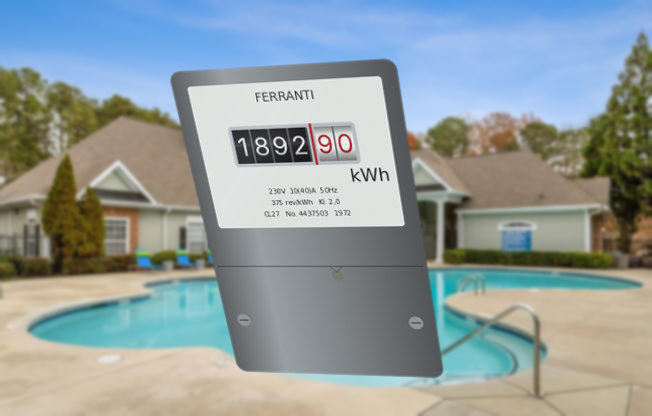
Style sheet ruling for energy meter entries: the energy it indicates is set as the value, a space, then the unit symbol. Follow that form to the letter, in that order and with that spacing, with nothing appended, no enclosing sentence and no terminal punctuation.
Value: 1892.90 kWh
